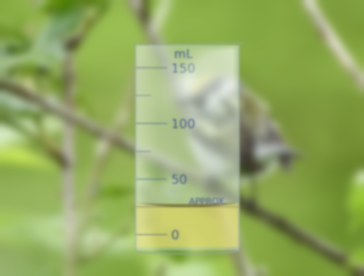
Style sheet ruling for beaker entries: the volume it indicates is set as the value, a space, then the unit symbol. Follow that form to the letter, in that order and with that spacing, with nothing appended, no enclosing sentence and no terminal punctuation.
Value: 25 mL
